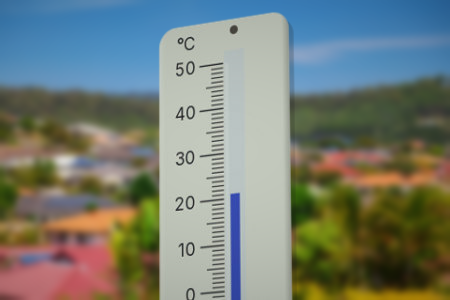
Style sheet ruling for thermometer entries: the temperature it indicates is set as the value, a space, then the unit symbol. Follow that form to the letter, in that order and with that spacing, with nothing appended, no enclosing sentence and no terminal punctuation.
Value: 21 °C
